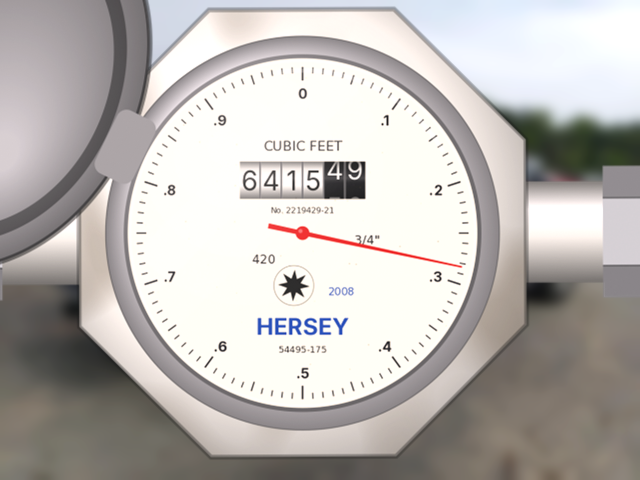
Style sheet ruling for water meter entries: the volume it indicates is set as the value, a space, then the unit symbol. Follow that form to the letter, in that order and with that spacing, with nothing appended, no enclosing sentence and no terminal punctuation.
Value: 641549.28 ft³
